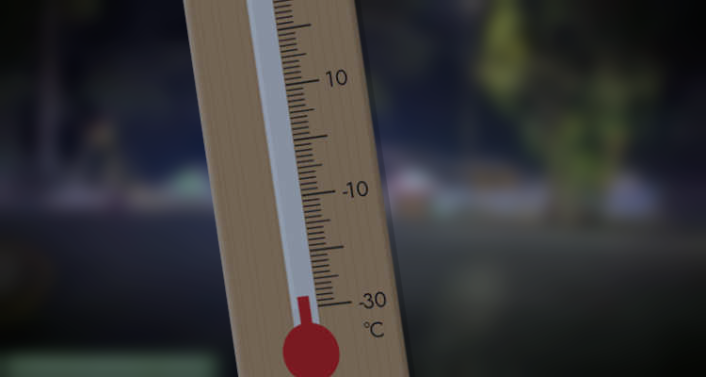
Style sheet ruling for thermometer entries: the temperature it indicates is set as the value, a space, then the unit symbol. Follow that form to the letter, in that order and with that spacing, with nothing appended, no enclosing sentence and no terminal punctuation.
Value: -28 °C
